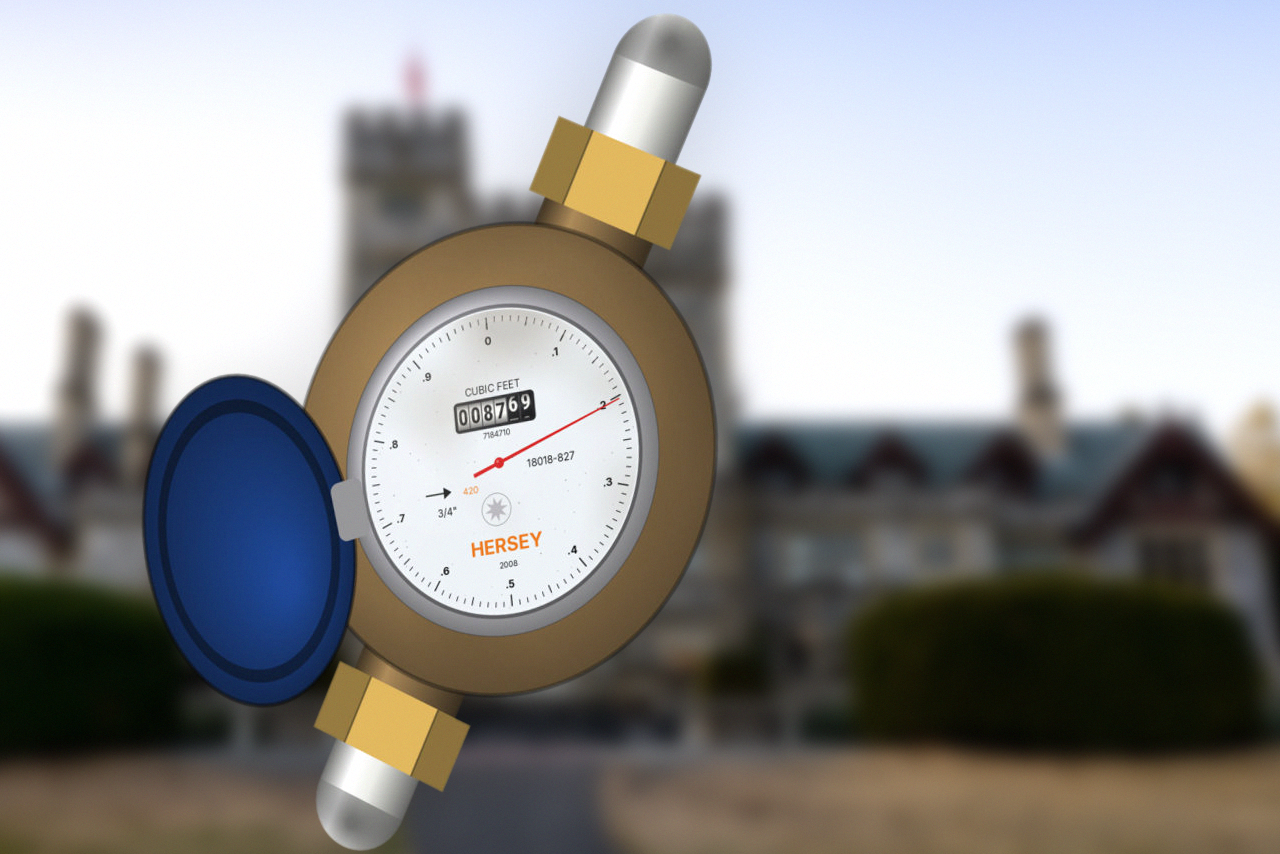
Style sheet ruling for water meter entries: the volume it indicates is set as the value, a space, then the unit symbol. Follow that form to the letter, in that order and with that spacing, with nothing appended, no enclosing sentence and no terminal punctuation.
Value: 8769.20 ft³
